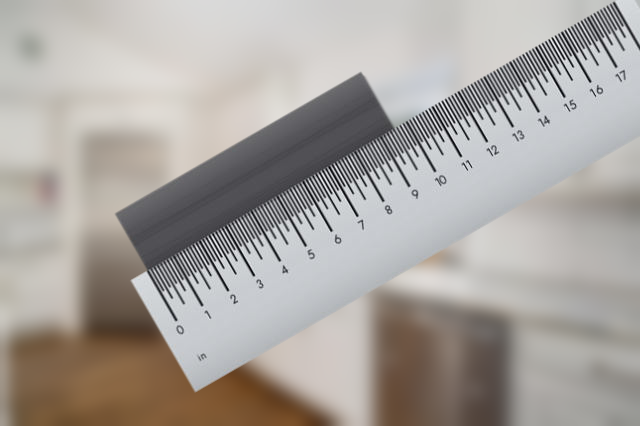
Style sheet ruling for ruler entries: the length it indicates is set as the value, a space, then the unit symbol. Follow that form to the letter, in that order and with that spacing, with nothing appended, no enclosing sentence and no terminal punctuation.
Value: 9.5 in
